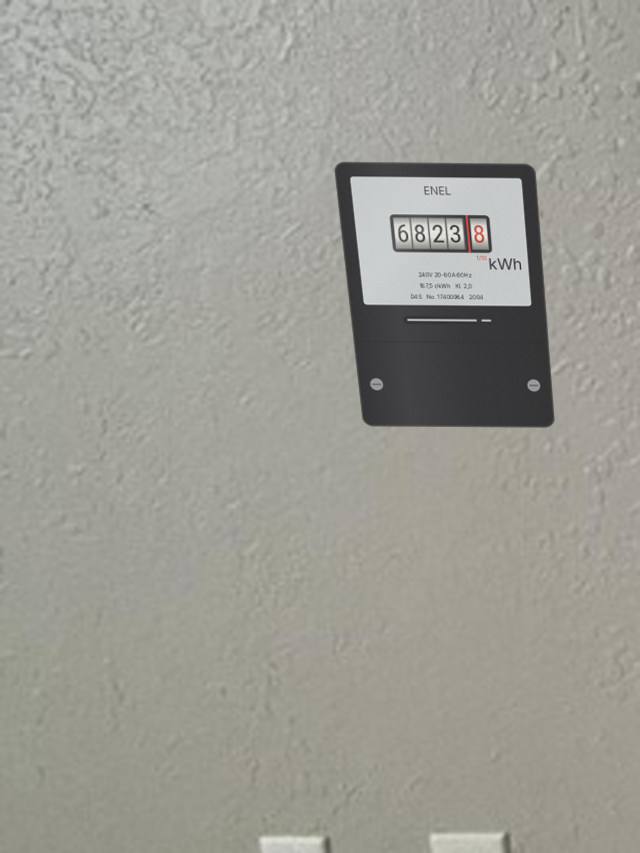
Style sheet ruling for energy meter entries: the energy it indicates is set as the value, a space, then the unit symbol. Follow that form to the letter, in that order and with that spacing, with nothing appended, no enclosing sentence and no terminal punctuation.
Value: 6823.8 kWh
